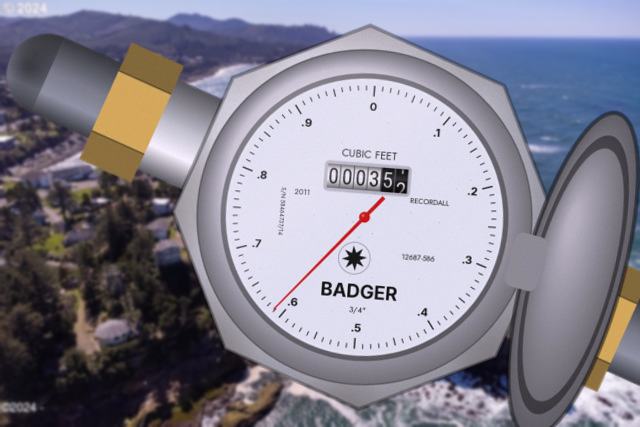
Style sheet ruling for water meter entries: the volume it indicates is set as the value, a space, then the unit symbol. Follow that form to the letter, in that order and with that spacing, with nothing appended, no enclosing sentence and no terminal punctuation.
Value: 351.61 ft³
